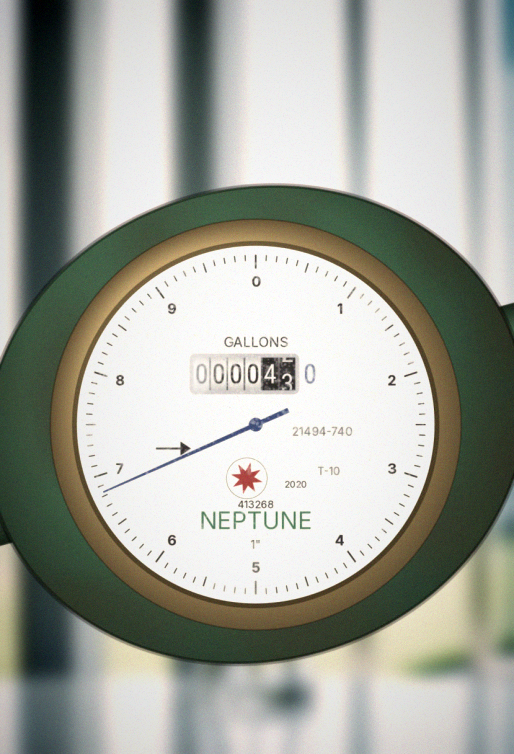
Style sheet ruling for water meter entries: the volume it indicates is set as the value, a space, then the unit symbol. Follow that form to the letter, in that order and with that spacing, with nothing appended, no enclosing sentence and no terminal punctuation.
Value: 426.8 gal
